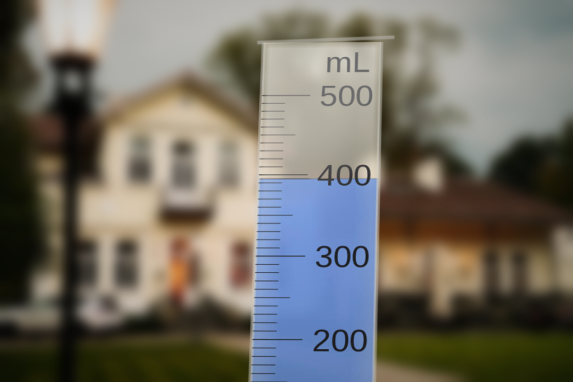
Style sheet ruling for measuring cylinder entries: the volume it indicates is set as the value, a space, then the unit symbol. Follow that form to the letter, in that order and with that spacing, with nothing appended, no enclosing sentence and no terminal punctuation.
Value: 395 mL
